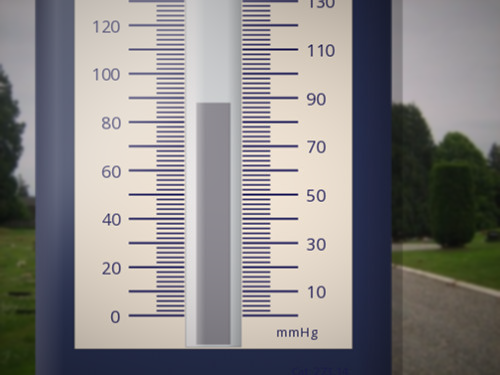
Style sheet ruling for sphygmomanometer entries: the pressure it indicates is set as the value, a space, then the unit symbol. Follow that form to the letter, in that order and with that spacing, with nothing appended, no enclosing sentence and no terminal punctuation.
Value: 88 mmHg
